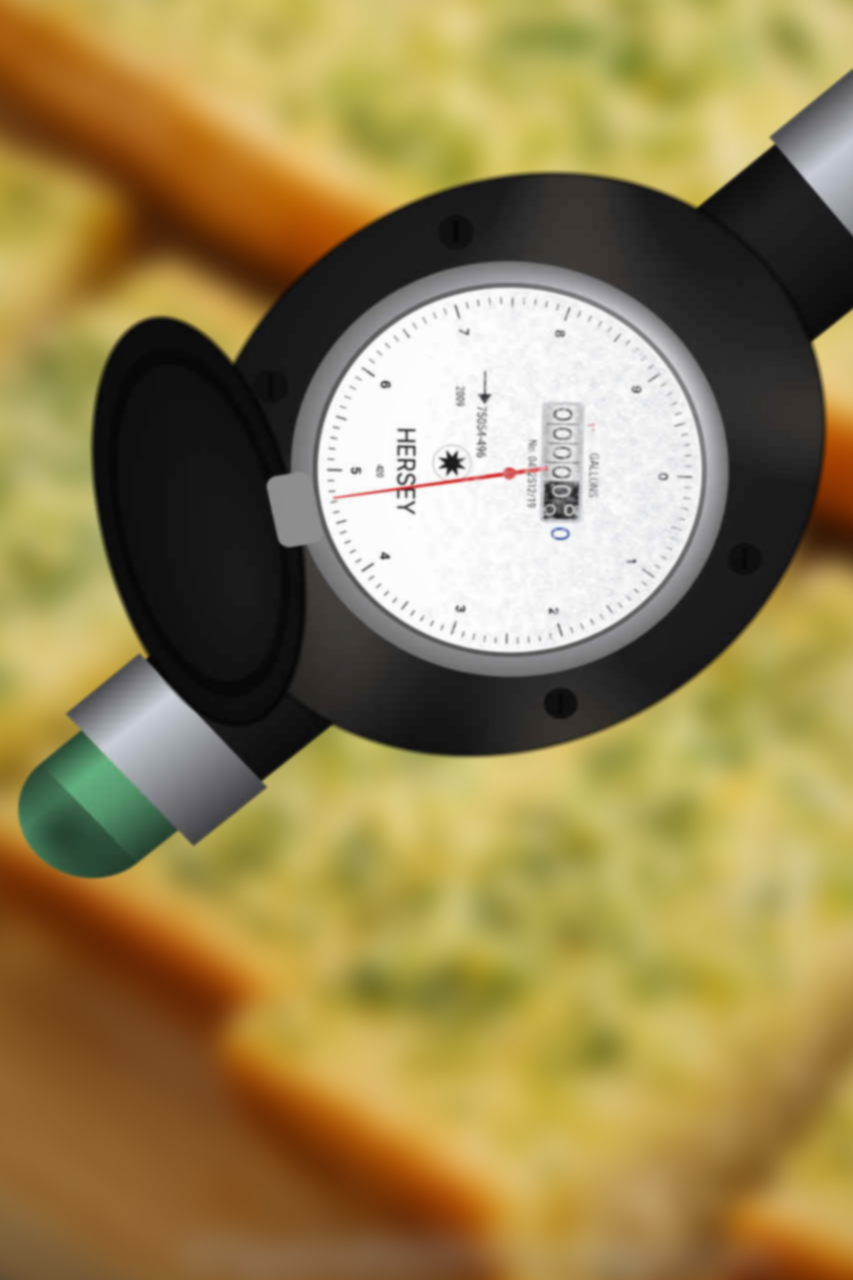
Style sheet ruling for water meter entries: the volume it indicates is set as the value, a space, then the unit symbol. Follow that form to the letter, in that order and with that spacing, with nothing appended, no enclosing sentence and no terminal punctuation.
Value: 84.7 gal
